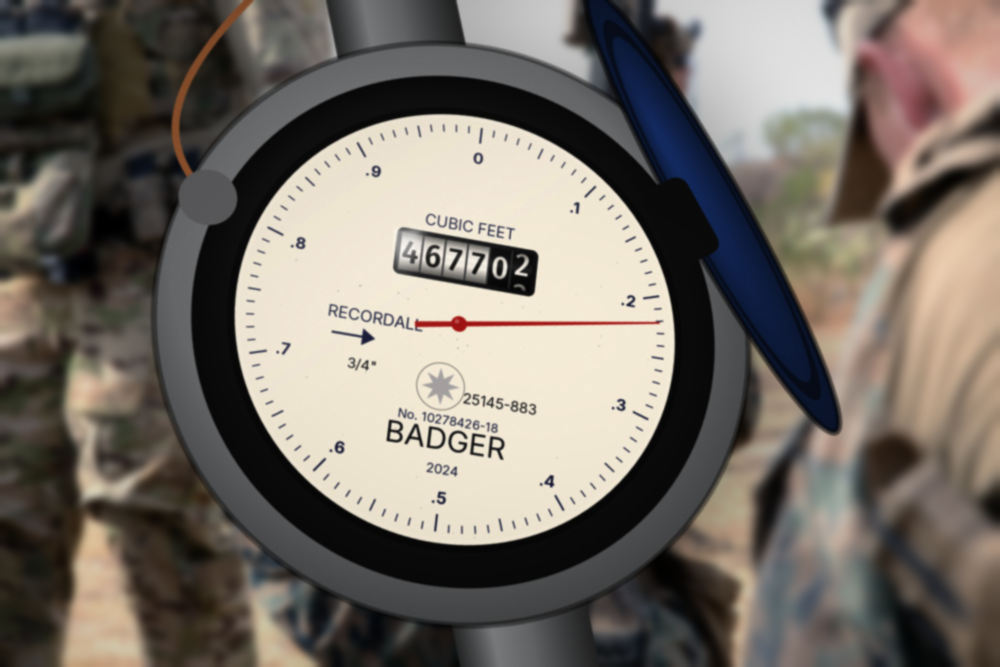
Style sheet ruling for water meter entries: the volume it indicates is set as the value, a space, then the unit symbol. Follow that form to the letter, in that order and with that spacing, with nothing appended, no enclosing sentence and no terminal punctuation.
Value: 467702.22 ft³
